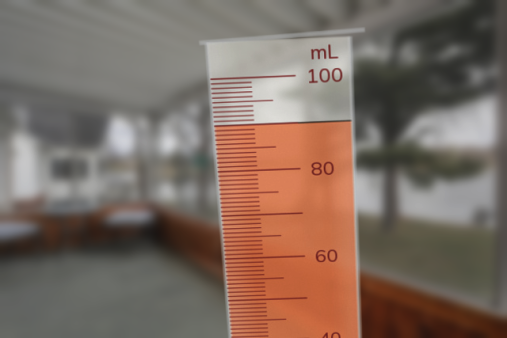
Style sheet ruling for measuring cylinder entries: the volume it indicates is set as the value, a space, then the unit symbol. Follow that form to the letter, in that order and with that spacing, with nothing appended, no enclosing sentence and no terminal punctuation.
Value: 90 mL
